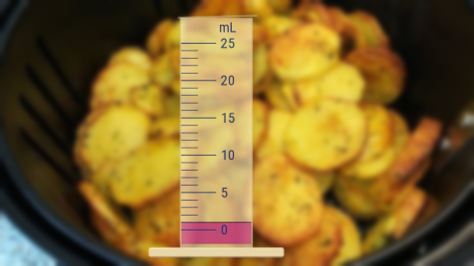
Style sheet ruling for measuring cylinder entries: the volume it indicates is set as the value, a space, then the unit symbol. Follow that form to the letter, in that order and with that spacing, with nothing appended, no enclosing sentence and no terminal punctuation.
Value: 1 mL
